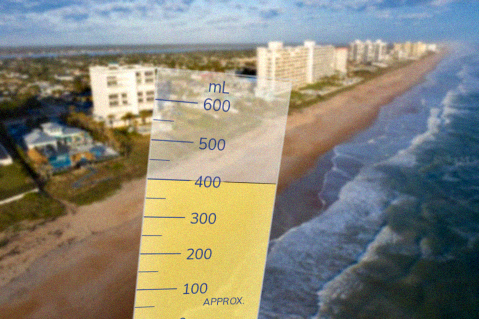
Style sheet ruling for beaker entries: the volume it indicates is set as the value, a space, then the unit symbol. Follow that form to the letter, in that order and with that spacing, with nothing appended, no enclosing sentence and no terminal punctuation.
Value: 400 mL
